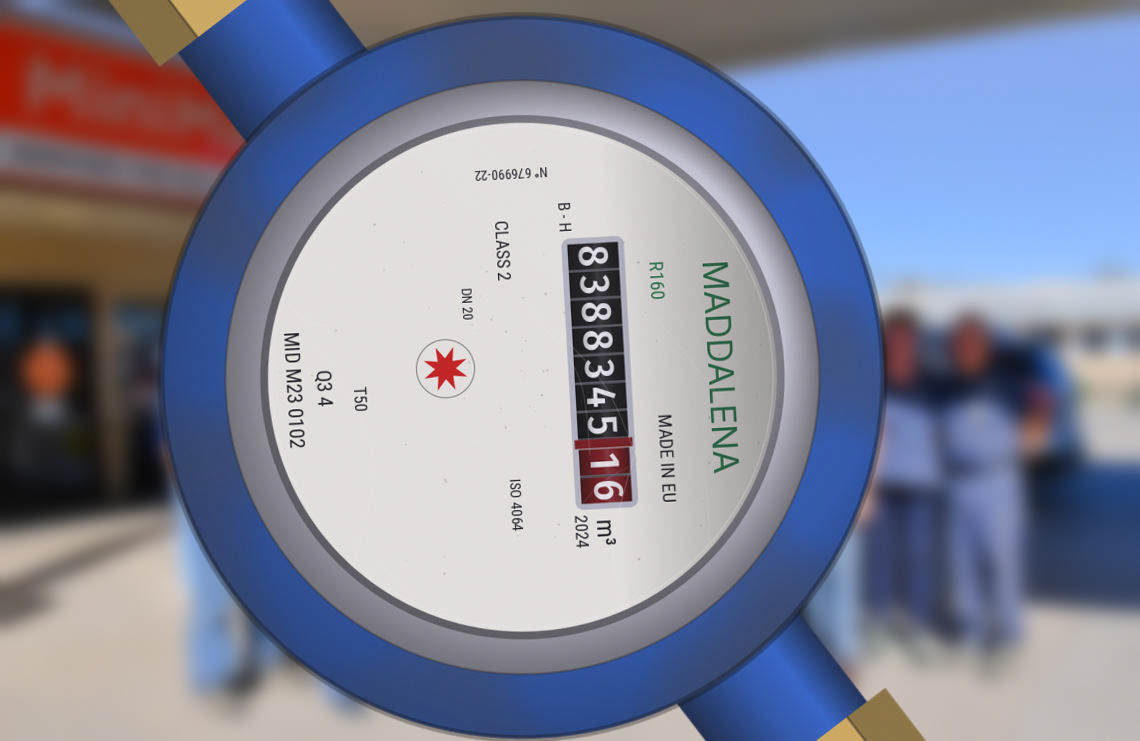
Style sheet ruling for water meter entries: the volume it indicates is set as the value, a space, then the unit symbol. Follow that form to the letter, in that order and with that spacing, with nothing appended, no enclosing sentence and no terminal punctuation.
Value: 8388345.16 m³
